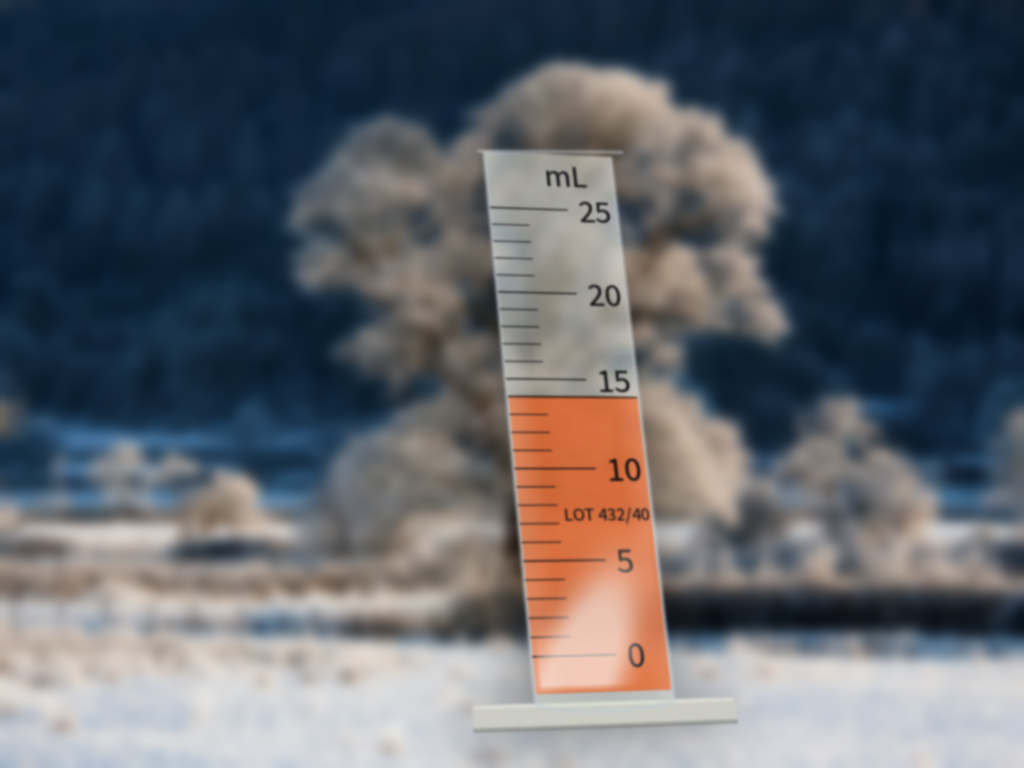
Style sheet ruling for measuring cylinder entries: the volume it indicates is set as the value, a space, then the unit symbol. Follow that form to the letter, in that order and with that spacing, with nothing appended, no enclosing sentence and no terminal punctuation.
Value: 14 mL
